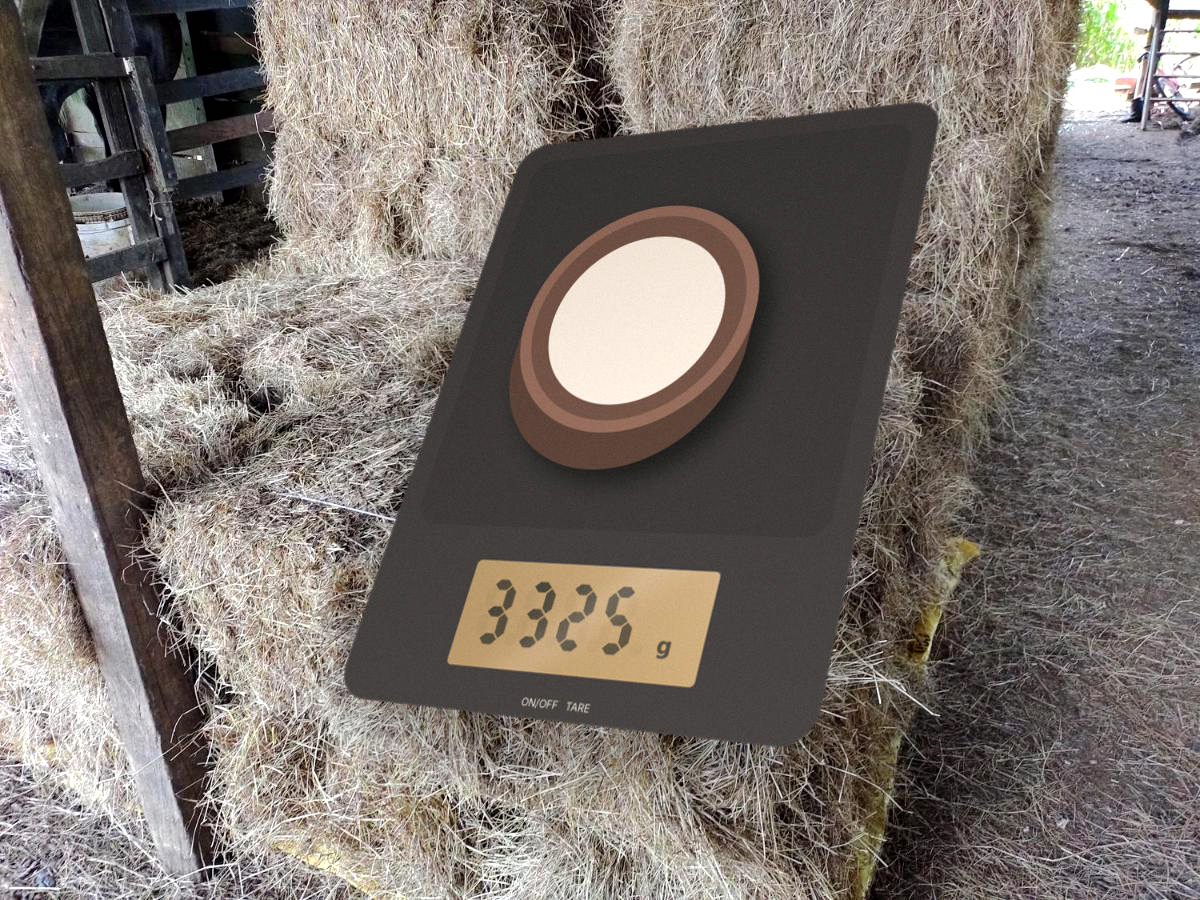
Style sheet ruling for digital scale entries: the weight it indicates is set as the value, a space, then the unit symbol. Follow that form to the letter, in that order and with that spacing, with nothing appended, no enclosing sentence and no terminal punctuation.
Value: 3325 g
